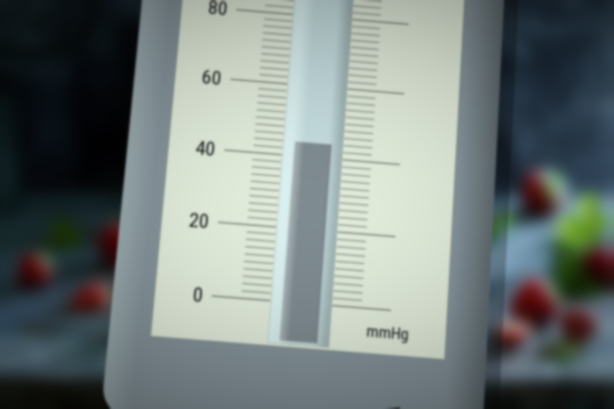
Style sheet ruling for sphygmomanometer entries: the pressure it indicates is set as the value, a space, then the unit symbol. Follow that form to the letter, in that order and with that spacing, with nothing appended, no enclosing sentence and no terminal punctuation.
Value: 44 mmHg
